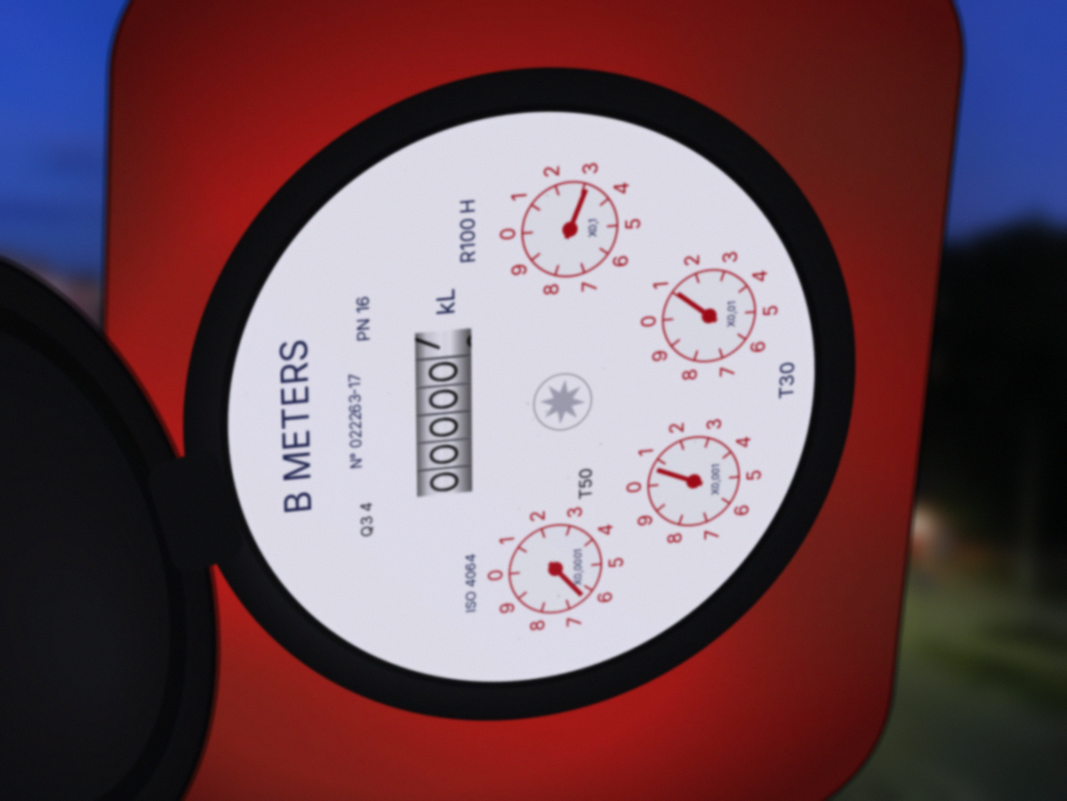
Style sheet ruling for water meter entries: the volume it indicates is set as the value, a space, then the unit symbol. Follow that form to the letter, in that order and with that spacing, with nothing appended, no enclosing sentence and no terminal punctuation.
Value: 7.3106 kL
